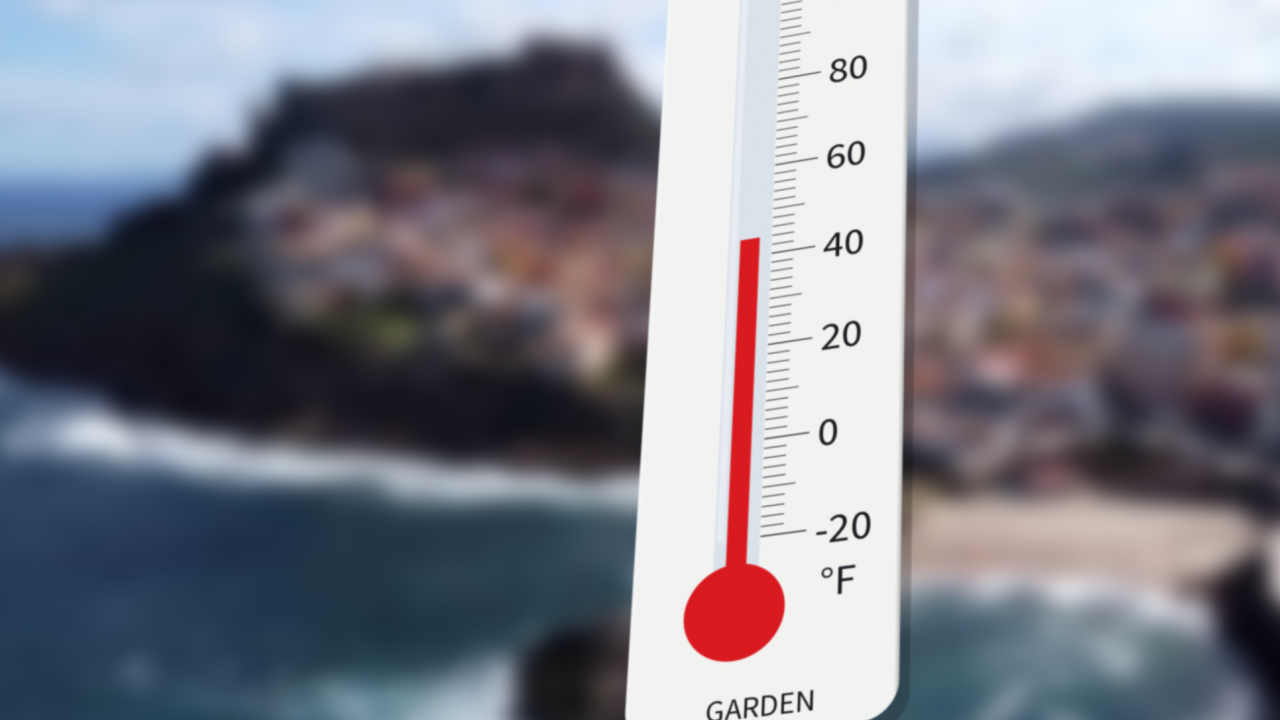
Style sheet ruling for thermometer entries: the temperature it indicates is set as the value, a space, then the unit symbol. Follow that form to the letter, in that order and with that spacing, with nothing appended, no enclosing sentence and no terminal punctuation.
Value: 44 °F
